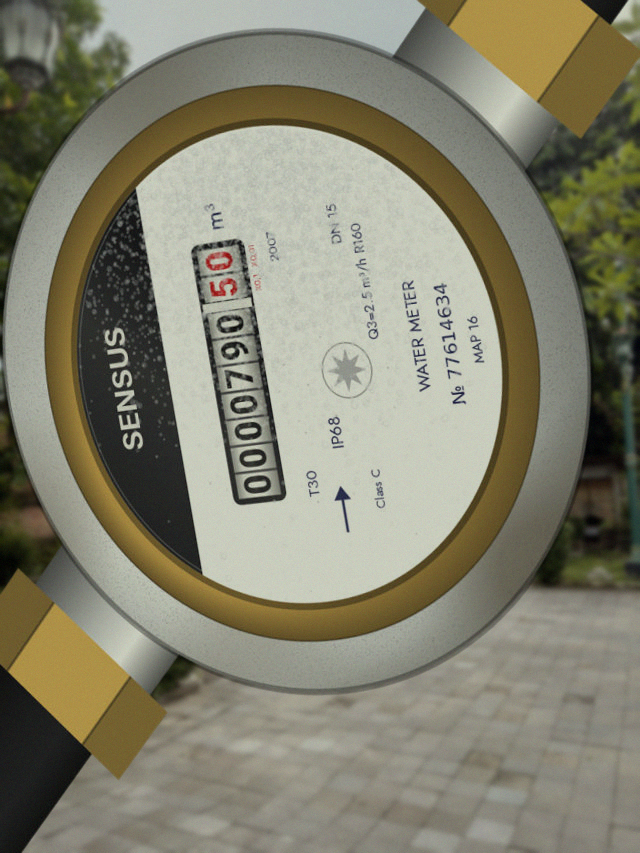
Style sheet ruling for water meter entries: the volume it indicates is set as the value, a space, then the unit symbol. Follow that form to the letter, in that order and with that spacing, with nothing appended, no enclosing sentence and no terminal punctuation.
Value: 790.50 m³
